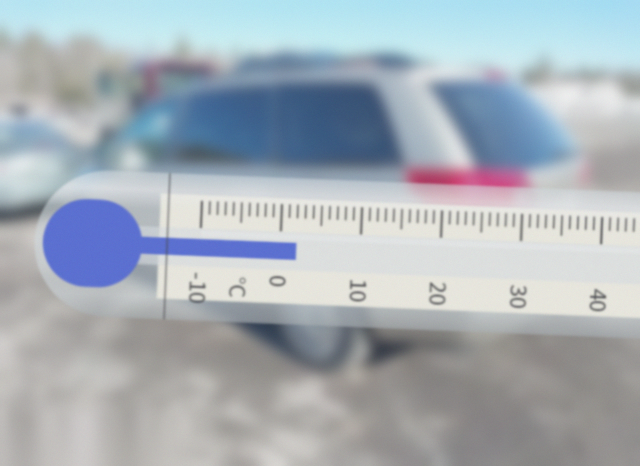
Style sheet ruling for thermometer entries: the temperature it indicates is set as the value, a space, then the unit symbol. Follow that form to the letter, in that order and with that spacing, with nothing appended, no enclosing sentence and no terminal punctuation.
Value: 2 °C
